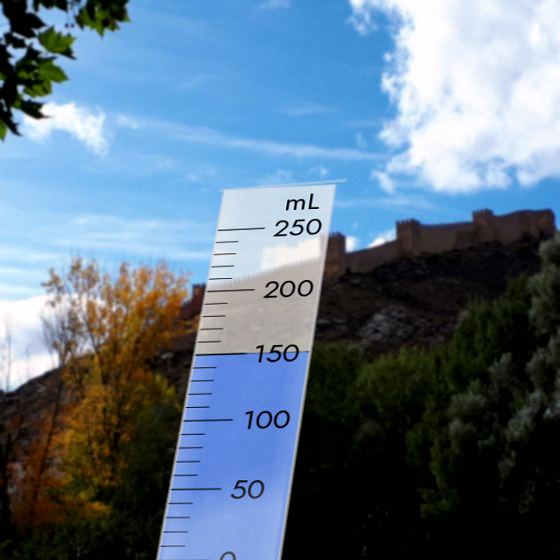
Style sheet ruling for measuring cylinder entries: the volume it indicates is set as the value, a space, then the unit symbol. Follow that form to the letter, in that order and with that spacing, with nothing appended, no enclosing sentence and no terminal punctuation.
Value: 150 mL
